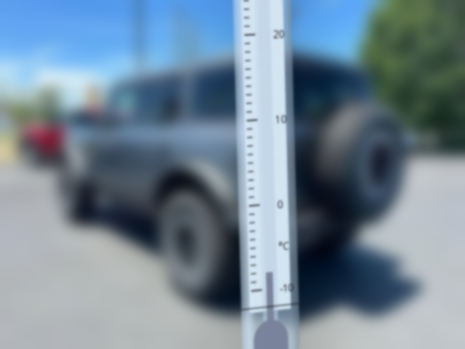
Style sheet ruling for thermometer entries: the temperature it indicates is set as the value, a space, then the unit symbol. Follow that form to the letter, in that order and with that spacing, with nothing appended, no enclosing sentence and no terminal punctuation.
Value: -8 °C
